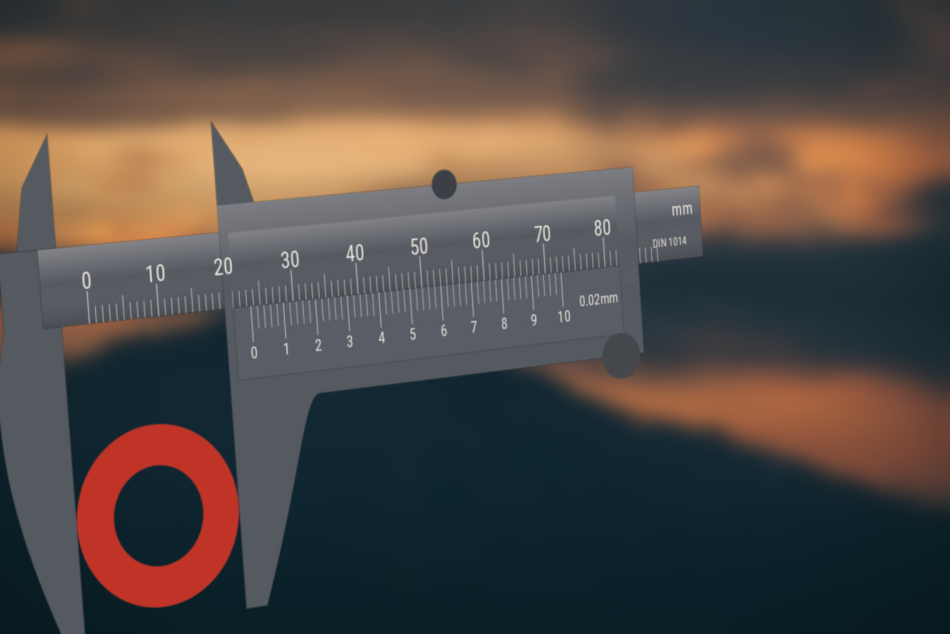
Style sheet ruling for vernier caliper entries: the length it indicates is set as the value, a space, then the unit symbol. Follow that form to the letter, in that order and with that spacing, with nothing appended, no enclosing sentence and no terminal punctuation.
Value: 23.6 mm
